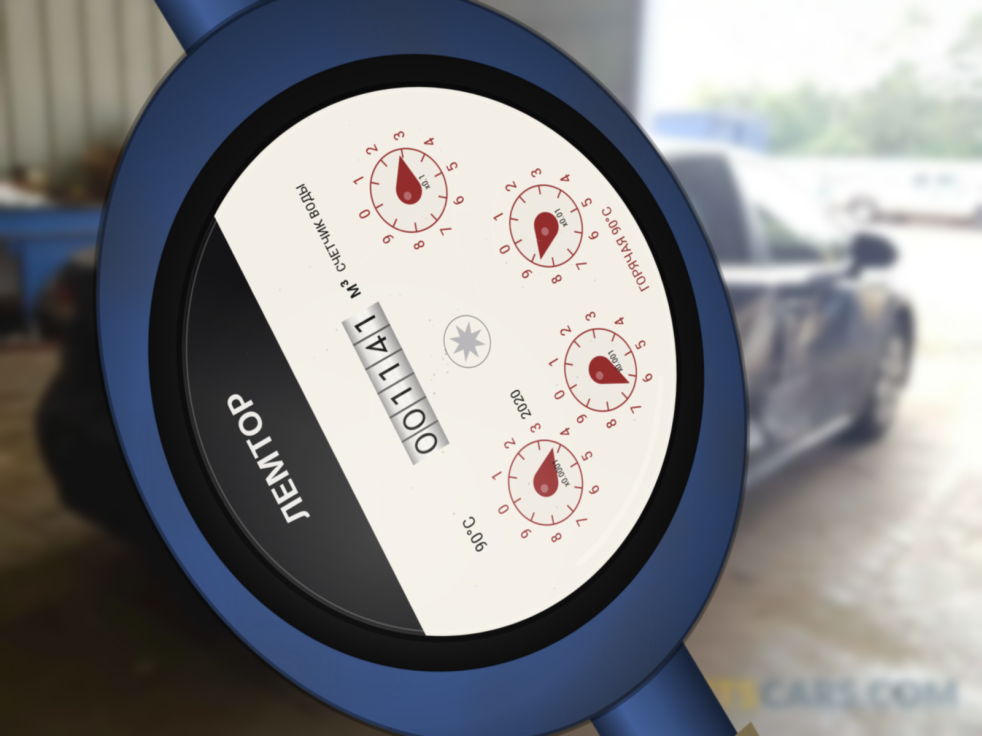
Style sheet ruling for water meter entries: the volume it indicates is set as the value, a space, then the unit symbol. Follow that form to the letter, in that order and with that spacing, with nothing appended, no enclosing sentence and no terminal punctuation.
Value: 1141.2863 m³
